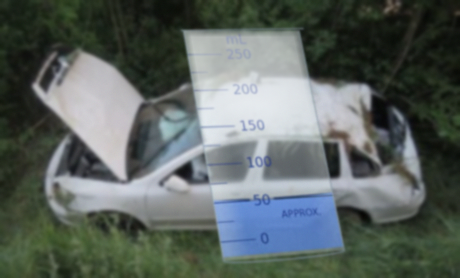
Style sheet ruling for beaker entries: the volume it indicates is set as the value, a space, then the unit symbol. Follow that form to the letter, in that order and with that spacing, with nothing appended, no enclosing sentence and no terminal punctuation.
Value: 50 mL
